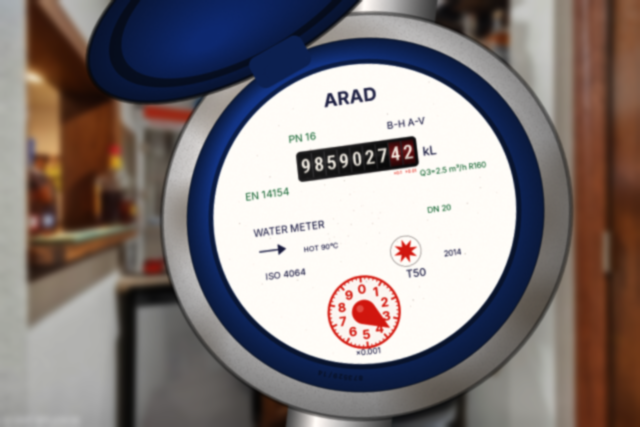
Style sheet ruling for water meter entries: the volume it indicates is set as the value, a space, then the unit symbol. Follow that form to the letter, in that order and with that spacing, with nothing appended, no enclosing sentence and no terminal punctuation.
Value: 9859027.423 kL
